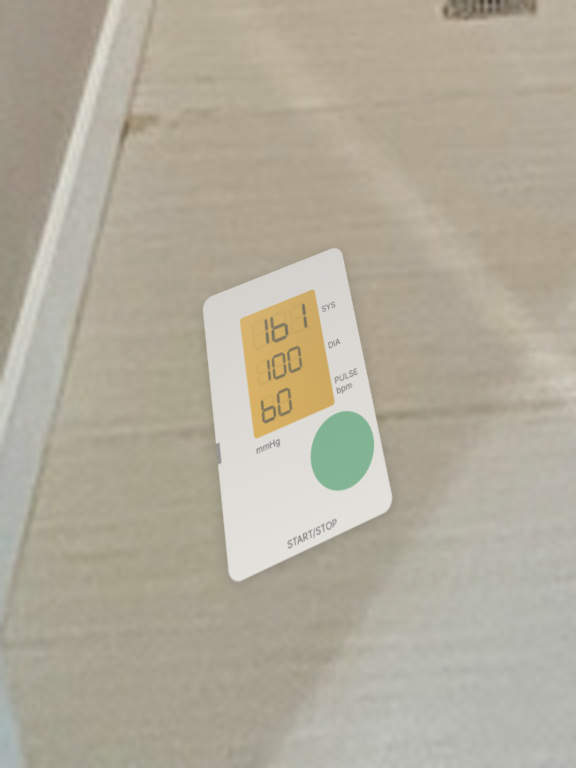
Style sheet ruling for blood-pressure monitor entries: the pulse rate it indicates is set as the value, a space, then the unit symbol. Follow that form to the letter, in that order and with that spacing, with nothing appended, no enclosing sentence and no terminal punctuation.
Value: 60 bpm
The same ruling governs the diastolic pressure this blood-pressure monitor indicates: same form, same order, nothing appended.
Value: 100 mmHg
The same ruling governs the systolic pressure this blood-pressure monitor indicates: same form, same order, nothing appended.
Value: 161 mmHg
